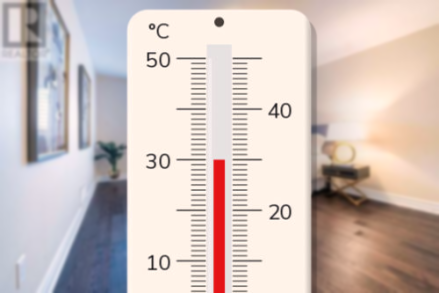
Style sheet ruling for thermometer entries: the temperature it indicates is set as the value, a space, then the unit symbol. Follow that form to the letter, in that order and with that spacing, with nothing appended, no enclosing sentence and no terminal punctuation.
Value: 30 °C
